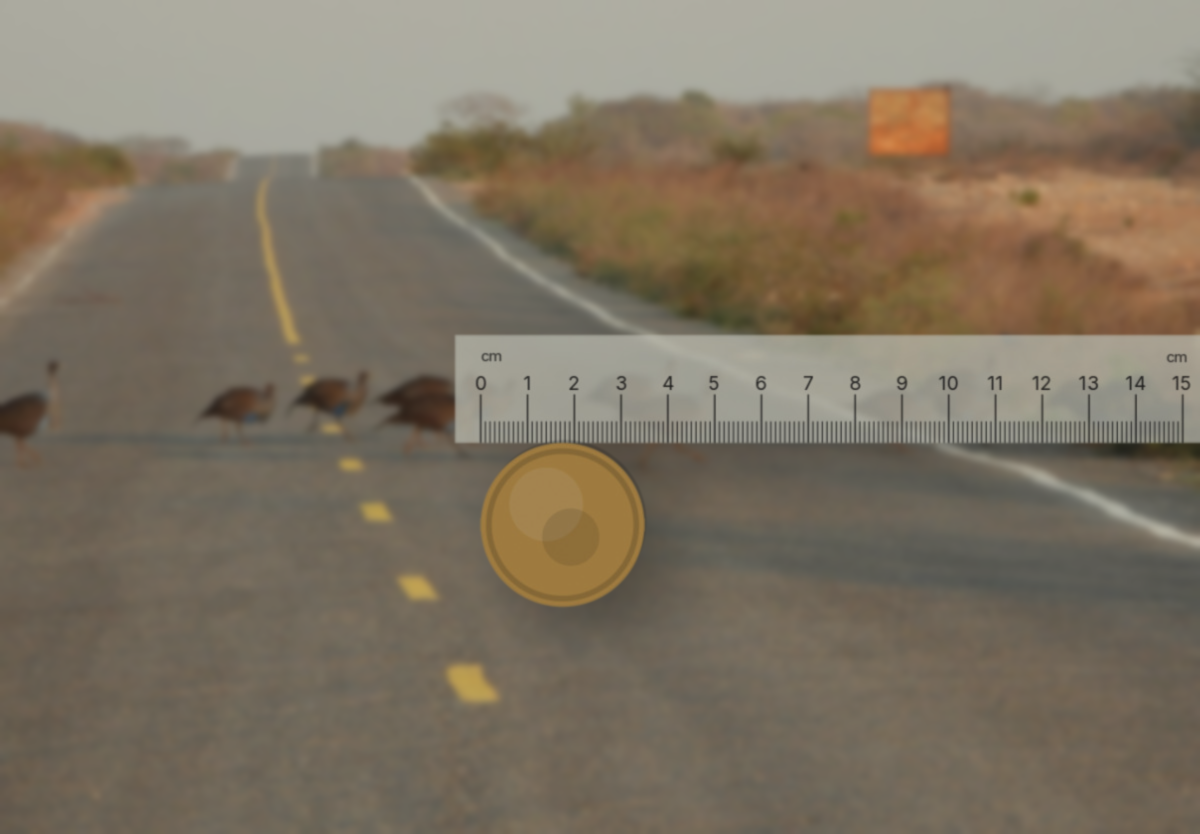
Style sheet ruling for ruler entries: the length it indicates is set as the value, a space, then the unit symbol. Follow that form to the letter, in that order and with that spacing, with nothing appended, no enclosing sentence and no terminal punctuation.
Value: 3.5 cm
